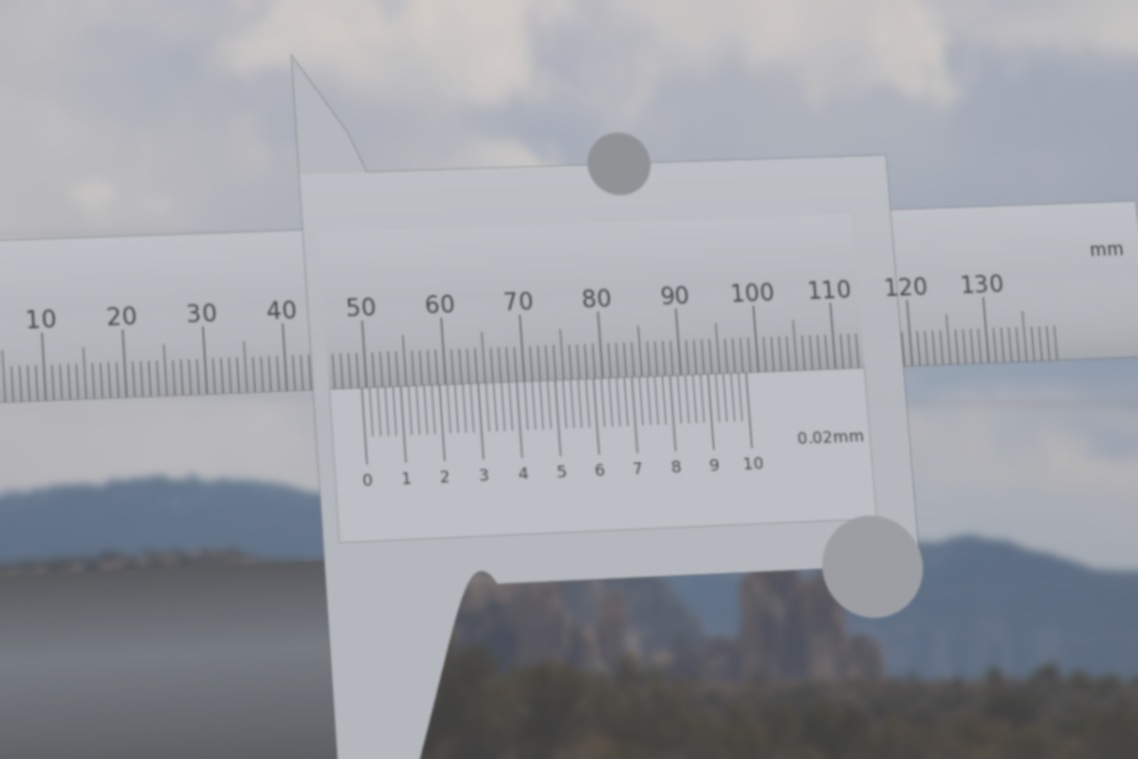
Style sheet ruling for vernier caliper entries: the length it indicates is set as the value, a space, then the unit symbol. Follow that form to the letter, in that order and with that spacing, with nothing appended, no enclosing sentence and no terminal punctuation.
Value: 49.4 mm
